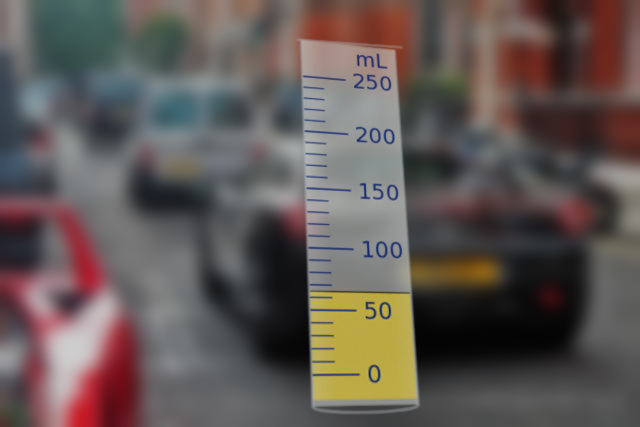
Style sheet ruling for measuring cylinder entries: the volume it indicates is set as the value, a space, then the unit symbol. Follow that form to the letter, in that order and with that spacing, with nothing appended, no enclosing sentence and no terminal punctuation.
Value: 65 mL
